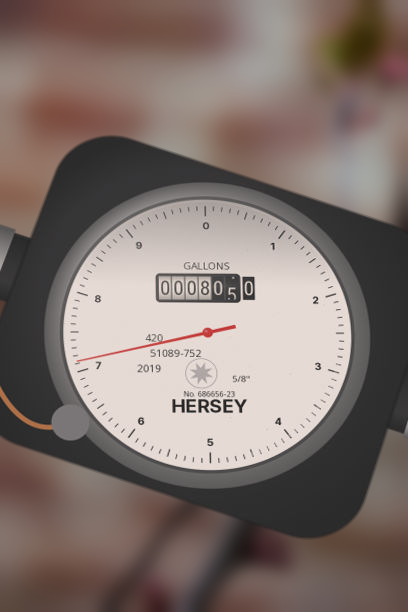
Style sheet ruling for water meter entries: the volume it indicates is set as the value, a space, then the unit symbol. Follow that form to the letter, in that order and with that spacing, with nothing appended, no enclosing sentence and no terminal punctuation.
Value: 8047.1 gal
